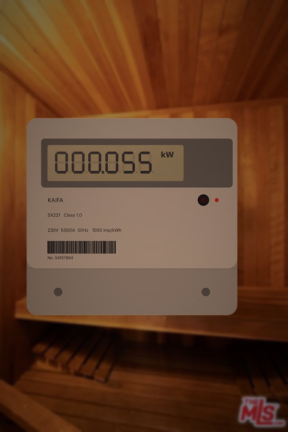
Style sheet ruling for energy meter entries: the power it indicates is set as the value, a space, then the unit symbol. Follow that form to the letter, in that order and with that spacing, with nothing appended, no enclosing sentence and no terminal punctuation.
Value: 0.055 kW
